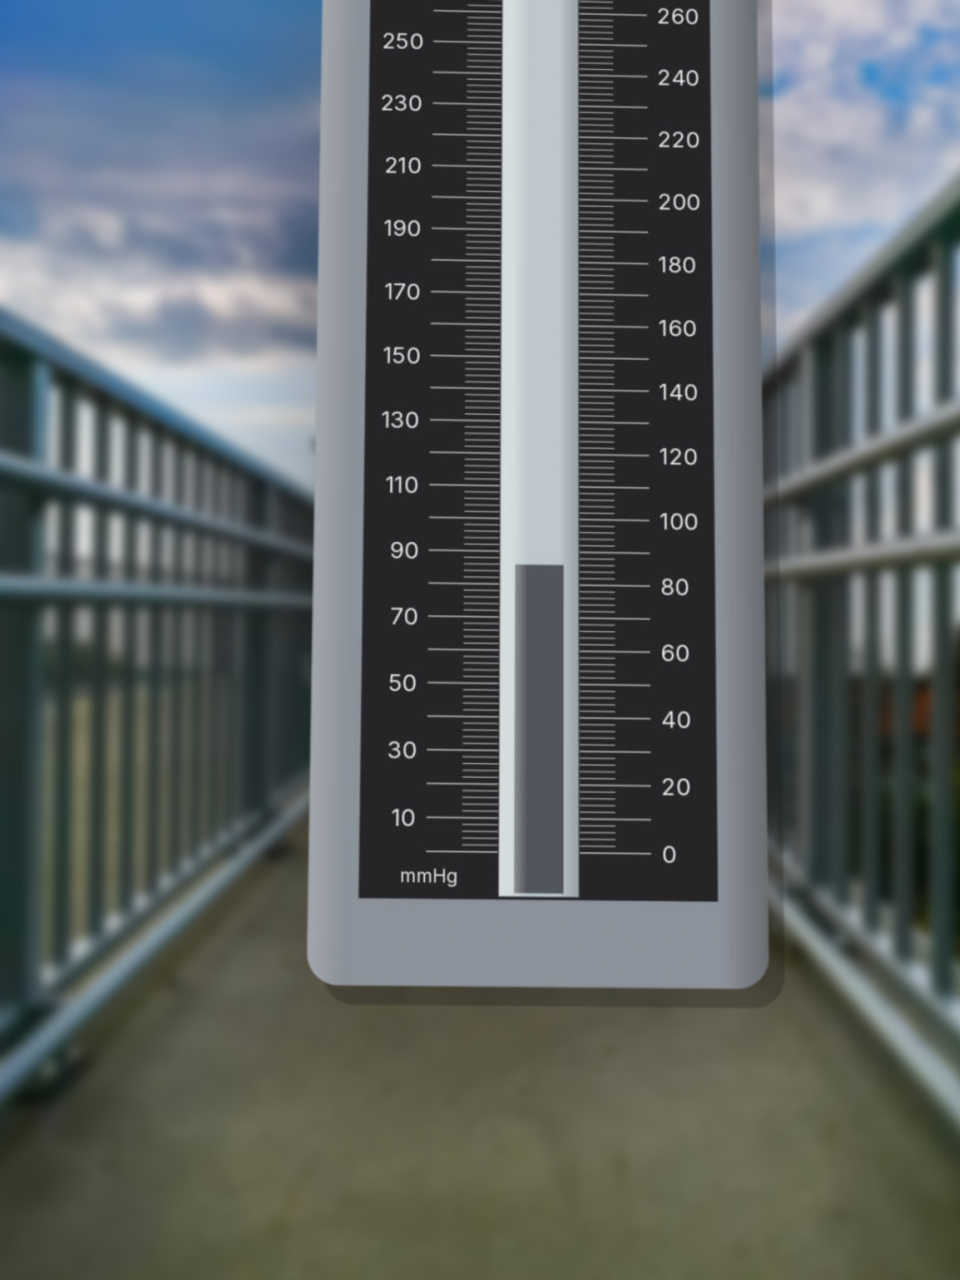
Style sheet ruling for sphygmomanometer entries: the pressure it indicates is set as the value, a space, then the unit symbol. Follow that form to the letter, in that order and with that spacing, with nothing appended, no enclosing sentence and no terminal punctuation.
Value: 86 mmHg
